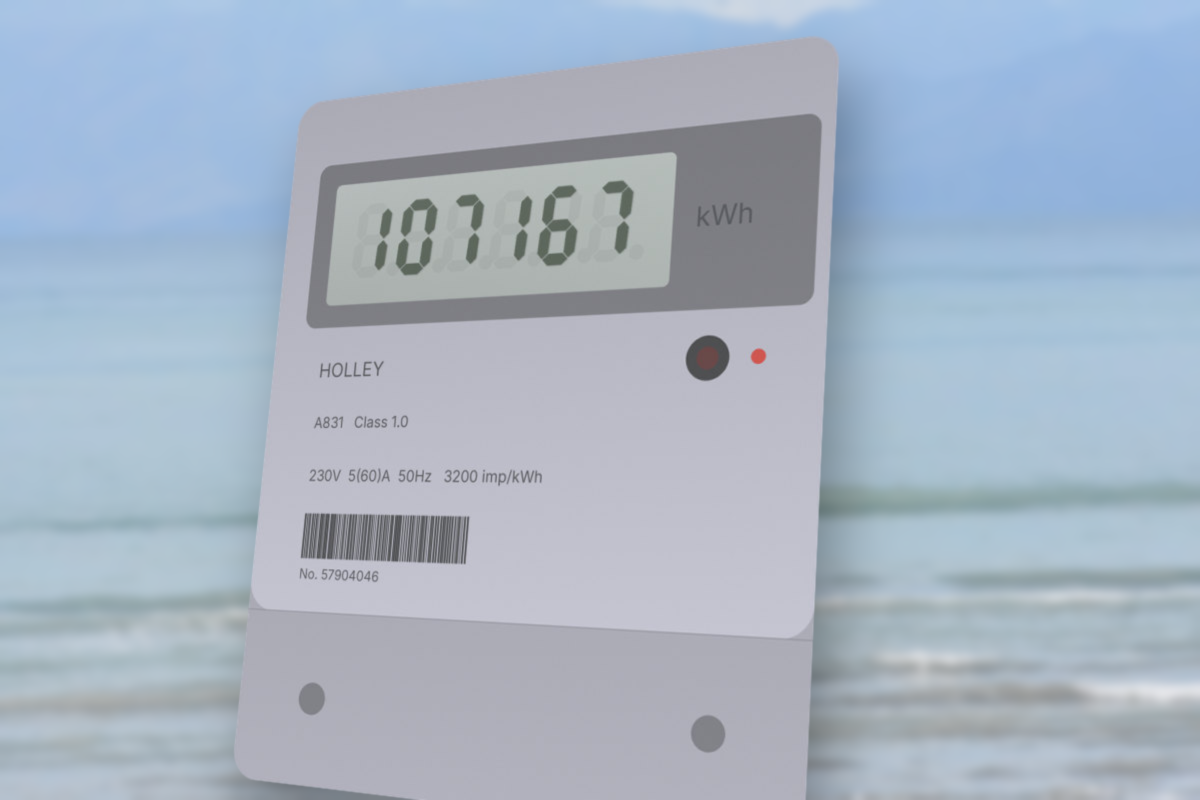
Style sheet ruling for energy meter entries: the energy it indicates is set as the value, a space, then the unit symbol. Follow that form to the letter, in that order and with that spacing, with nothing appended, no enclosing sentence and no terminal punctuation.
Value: 107167 kWh
